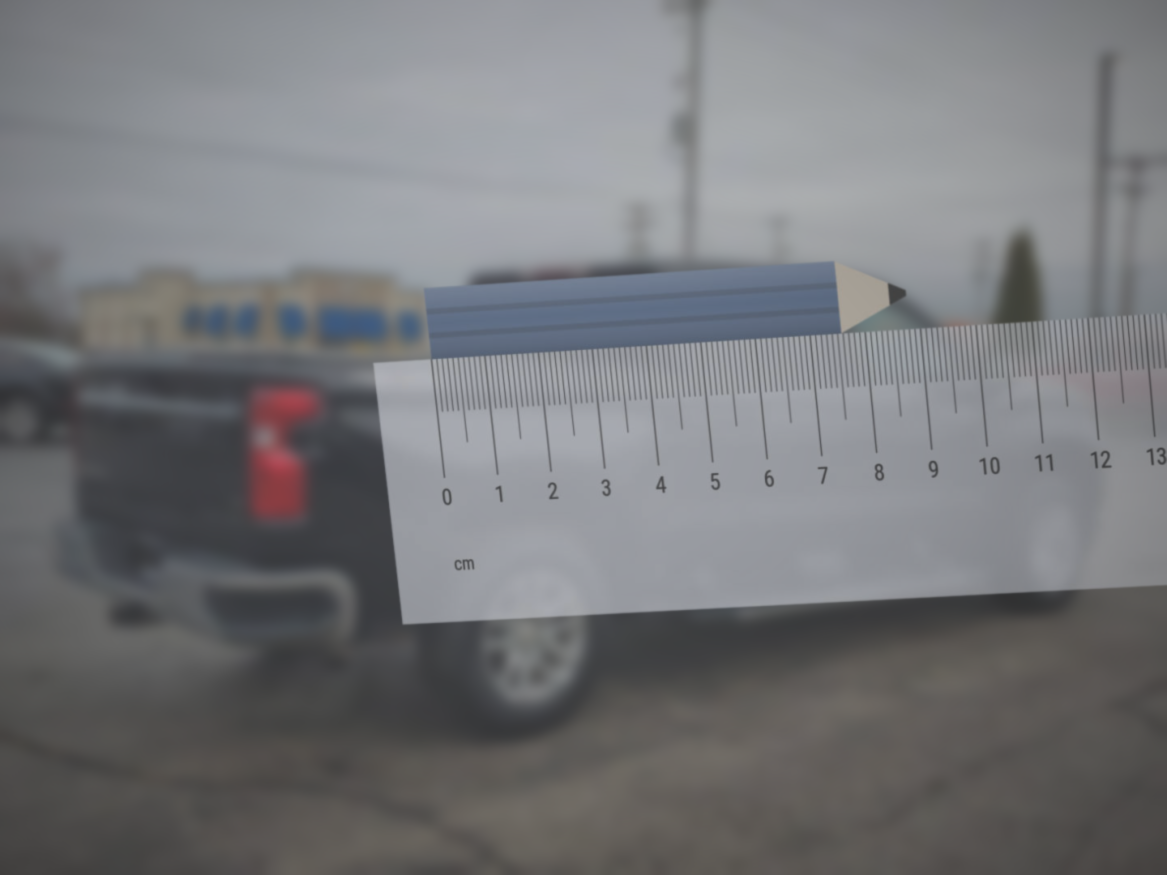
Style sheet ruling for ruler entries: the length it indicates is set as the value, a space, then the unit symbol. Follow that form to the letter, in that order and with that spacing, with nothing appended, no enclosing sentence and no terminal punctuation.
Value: 8.8 cm
